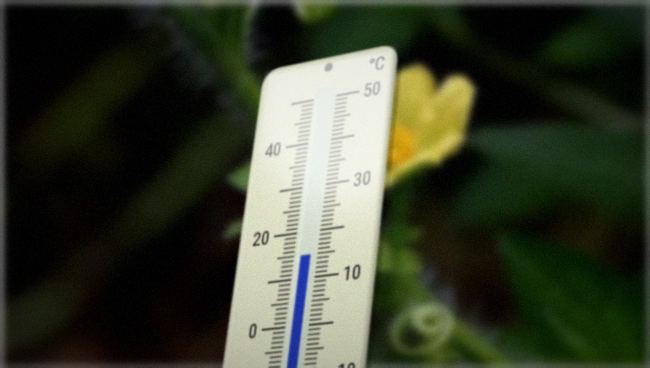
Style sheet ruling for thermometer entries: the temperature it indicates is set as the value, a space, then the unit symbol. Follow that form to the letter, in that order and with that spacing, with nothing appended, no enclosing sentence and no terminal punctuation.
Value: 15 °C
